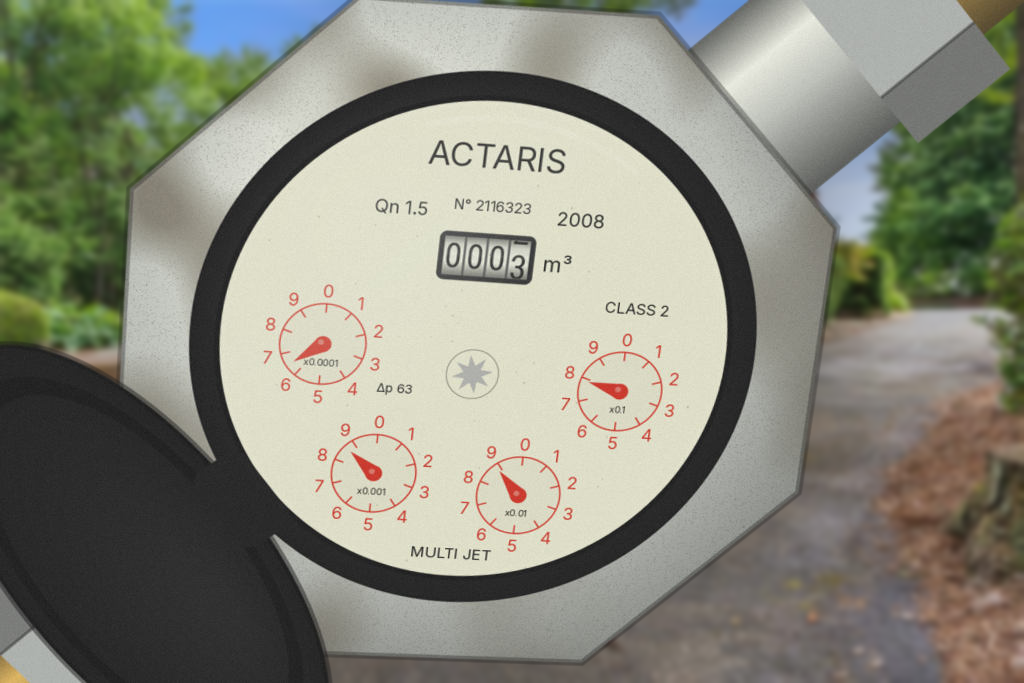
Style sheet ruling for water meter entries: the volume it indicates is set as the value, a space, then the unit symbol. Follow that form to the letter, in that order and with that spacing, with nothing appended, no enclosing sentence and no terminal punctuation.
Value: 2.7886 m³
